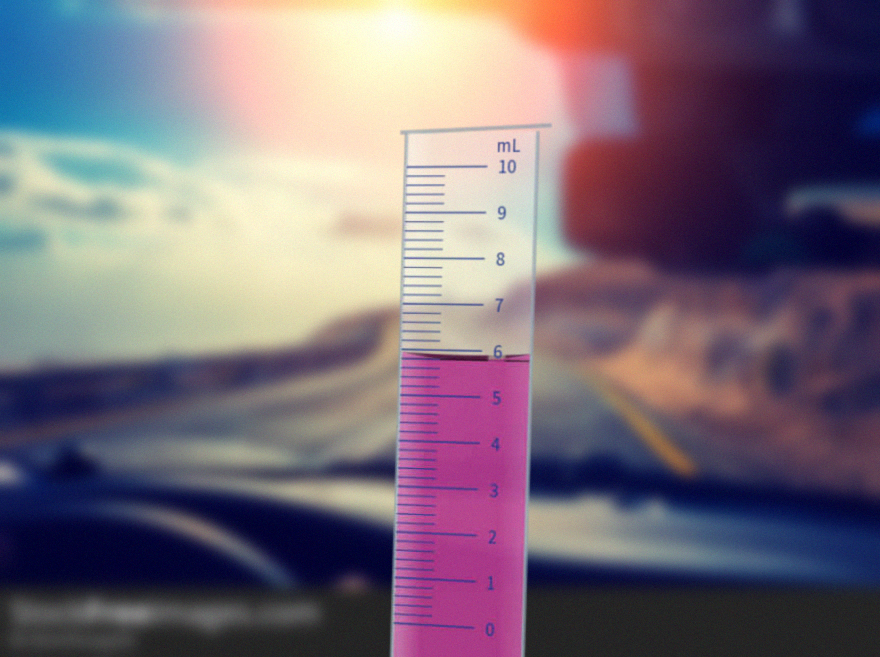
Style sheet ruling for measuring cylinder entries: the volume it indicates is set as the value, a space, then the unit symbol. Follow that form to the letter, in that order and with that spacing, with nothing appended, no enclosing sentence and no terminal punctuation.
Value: 5.8 mL
